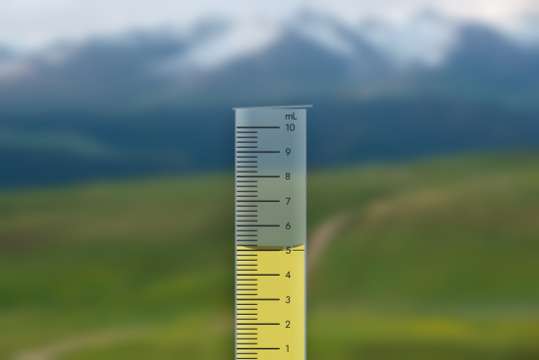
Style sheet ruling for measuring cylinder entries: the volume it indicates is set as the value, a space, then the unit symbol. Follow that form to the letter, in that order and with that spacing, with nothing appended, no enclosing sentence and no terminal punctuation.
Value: 5 mL
